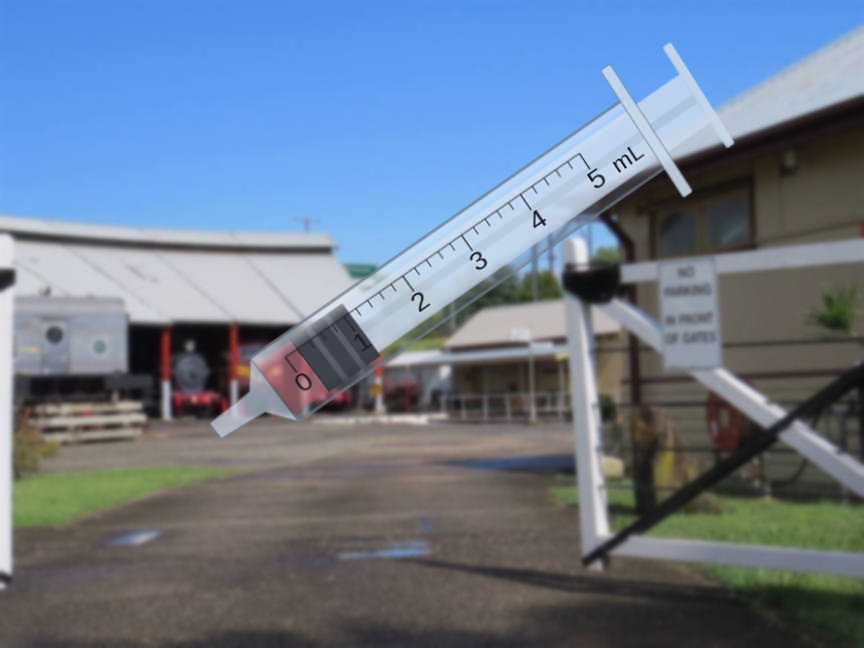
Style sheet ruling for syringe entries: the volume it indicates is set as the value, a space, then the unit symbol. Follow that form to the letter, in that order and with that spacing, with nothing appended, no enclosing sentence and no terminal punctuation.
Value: 0.2 mL
